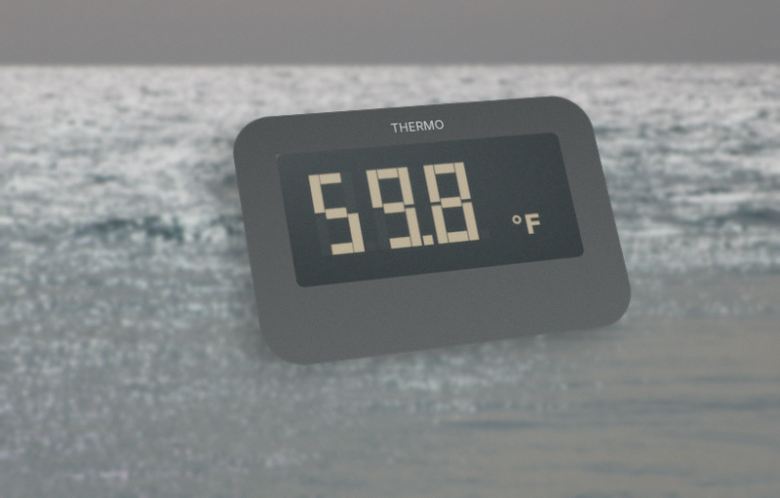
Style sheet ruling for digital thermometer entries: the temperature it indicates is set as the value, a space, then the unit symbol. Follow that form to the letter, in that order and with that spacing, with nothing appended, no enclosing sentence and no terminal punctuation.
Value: 59.8 °F
